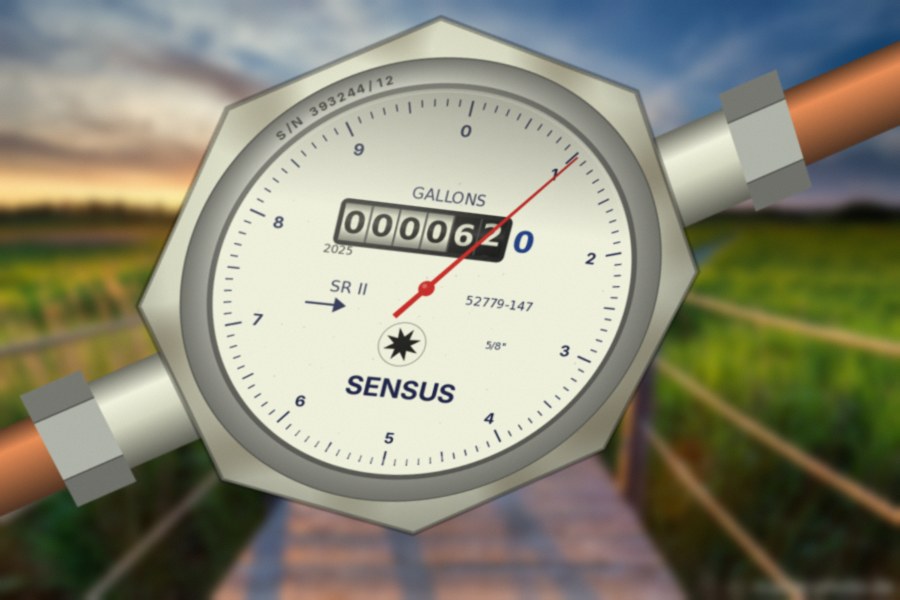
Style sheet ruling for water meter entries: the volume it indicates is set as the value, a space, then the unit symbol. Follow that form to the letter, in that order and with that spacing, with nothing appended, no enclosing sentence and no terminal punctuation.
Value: 621.0 gal
